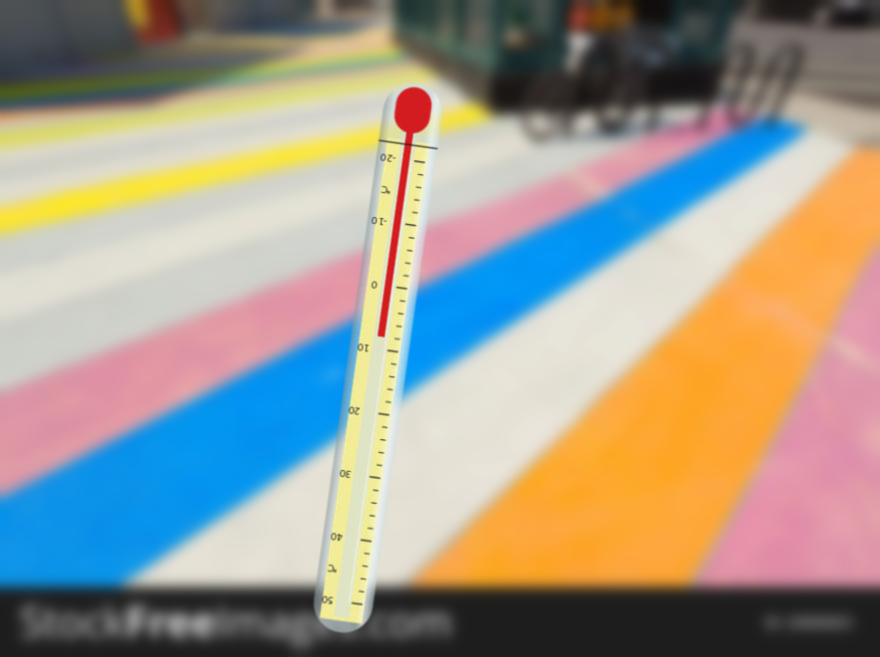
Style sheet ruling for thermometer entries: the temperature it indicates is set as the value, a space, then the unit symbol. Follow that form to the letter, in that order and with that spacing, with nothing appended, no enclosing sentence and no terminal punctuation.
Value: 8 °C
